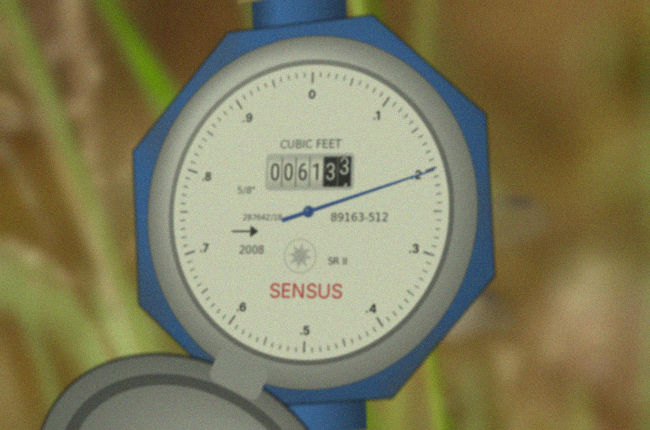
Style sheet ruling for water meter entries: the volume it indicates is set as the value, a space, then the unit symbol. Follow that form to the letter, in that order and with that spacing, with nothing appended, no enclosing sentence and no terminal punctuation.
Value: 6133.20 ft³
